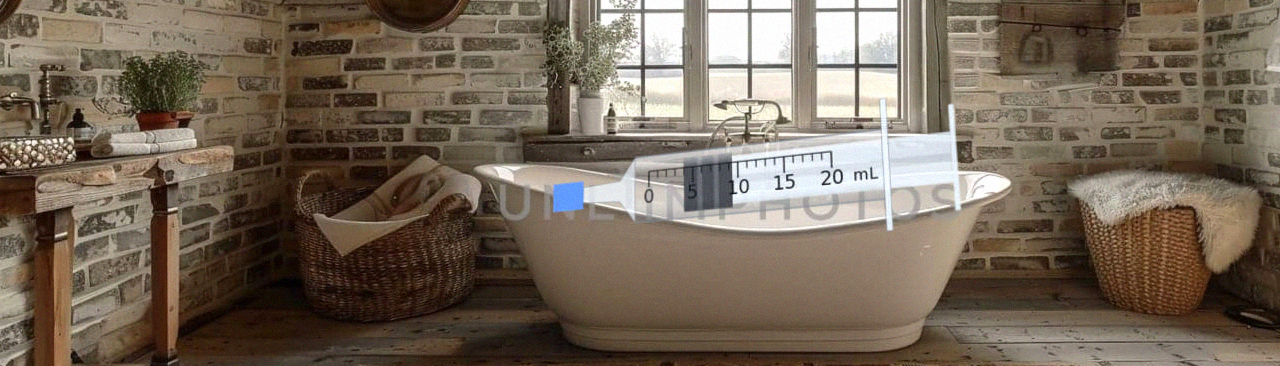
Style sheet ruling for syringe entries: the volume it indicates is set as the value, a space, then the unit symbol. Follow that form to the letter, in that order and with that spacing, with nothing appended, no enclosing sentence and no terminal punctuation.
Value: 4 mL
